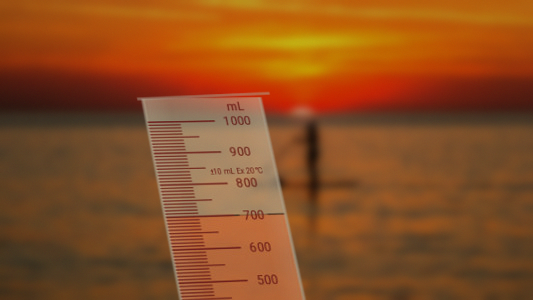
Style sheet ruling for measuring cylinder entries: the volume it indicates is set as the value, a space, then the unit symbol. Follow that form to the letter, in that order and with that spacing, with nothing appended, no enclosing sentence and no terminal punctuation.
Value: 700 mL
